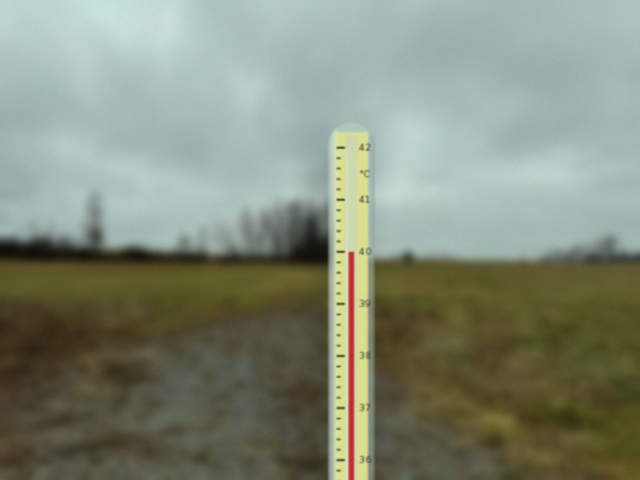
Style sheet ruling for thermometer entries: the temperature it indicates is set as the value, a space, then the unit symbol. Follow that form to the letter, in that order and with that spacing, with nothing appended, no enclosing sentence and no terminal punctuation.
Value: 40 °C
